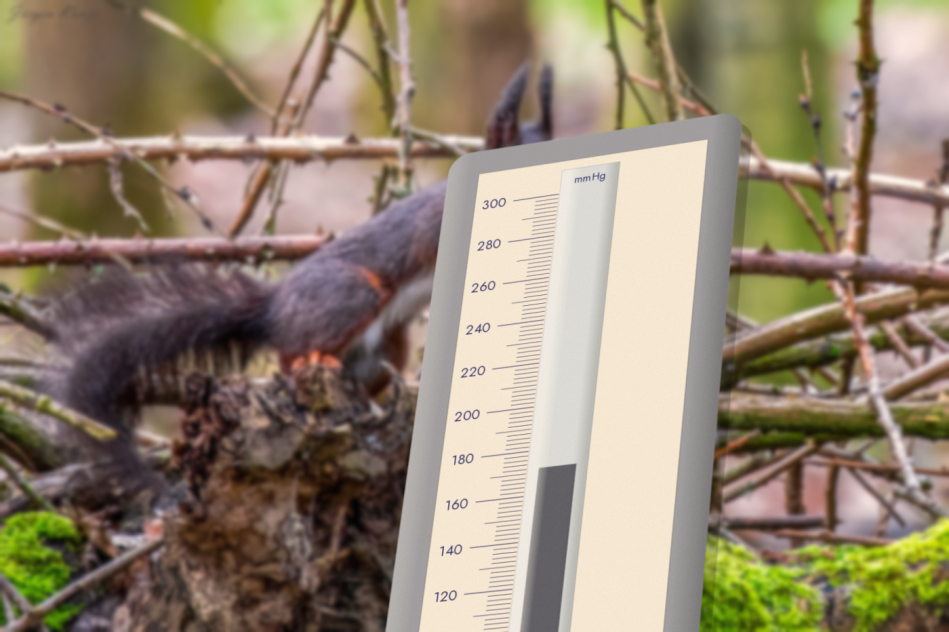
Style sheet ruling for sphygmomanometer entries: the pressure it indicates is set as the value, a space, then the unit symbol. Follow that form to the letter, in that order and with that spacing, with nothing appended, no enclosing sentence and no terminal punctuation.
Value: 172 mmHg
